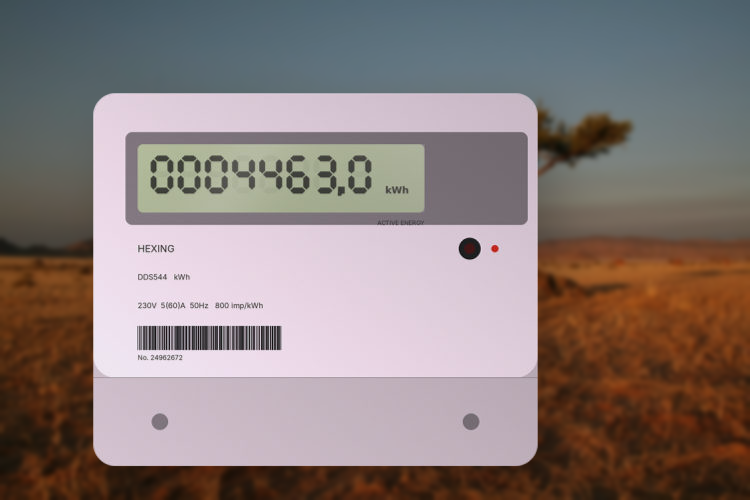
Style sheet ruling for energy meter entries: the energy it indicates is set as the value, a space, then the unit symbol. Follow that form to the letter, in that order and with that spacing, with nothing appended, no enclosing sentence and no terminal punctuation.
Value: 4463.0 kWh
